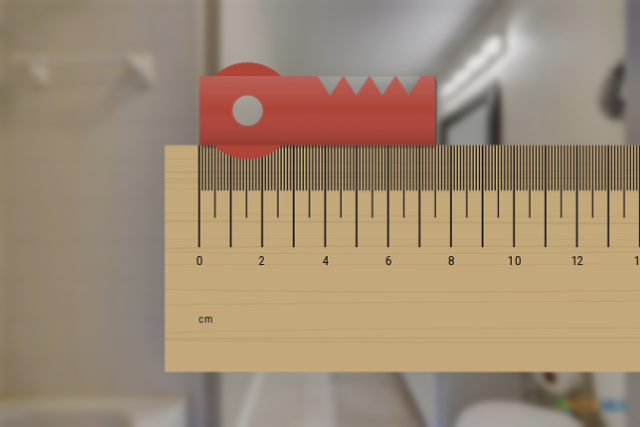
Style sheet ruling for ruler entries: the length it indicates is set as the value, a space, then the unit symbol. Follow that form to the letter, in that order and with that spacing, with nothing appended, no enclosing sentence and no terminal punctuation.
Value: 7.5 cm
